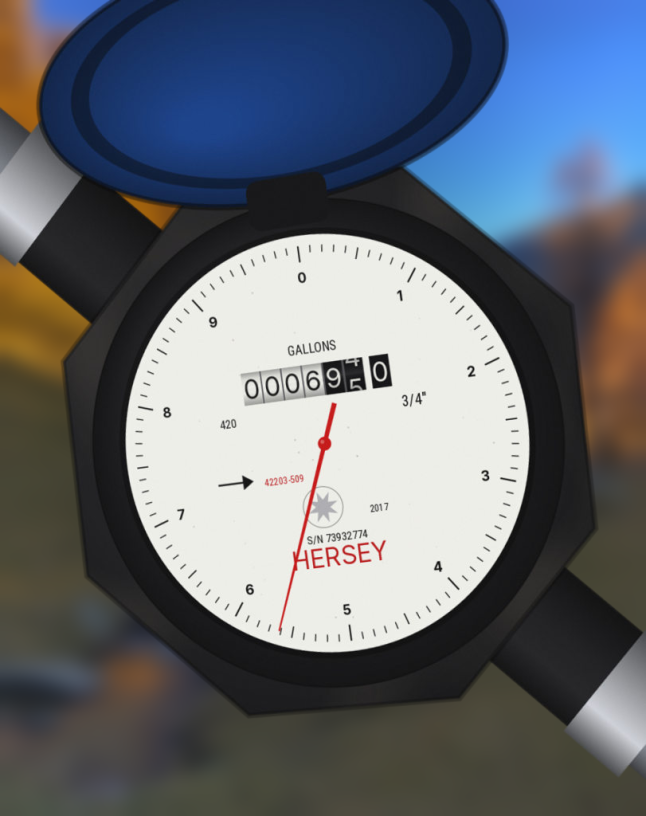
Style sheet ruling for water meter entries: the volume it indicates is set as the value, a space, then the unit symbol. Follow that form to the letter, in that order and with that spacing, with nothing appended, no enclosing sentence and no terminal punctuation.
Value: 6945.6 gal
